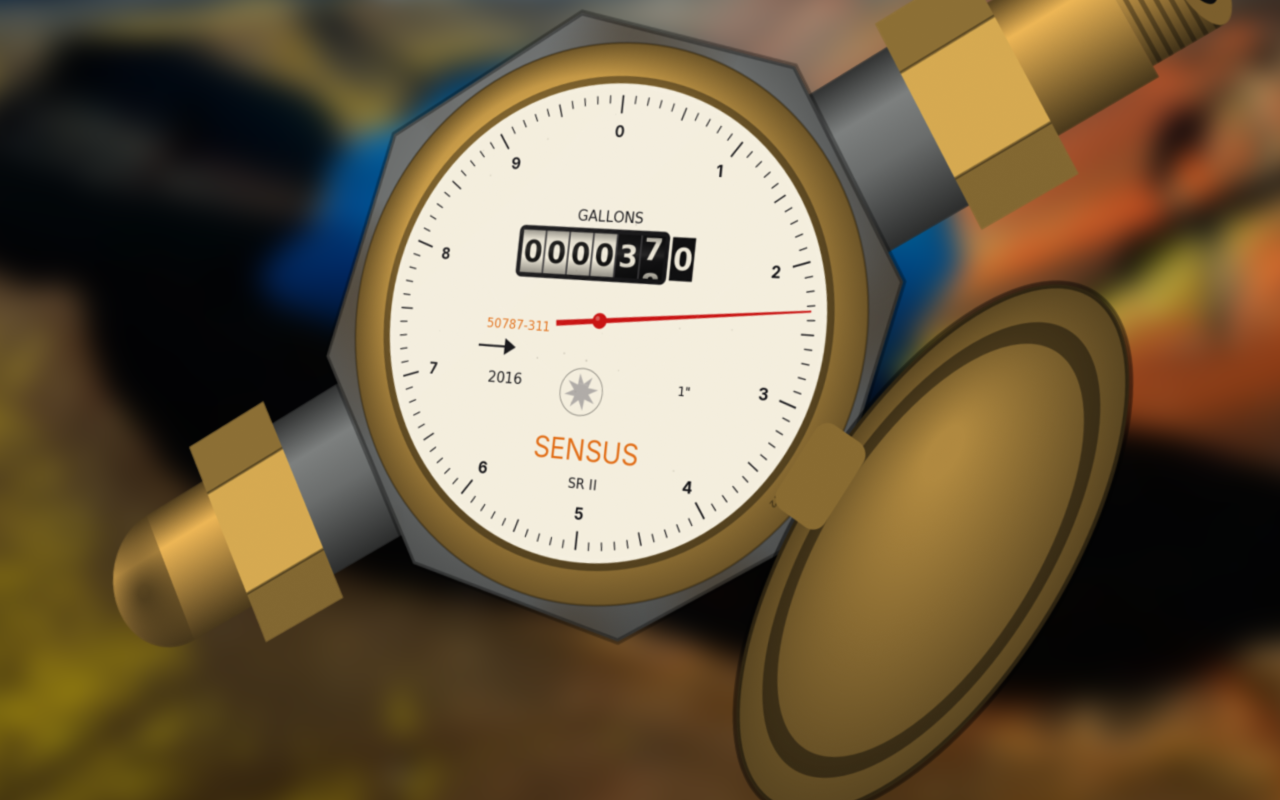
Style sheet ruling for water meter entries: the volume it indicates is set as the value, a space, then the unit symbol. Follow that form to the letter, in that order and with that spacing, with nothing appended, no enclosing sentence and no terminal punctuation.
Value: 372.3 gal
